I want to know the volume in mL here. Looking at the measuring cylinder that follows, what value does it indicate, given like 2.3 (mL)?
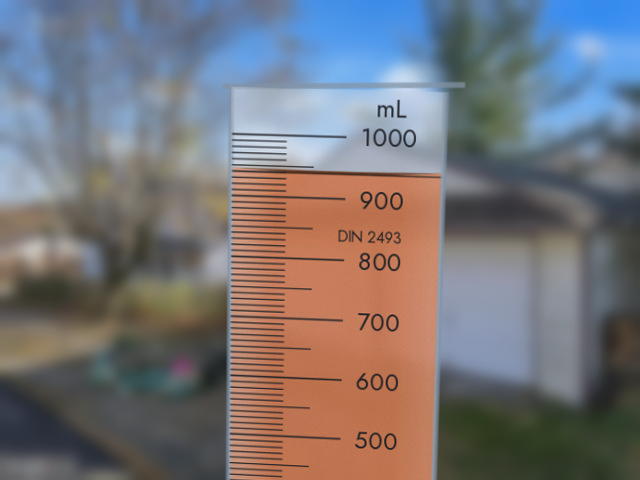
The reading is 940 (mL)
